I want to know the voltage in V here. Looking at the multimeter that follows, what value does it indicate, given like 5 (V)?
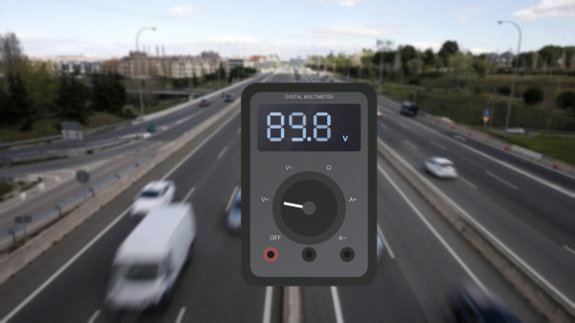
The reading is 89.8 (V)
